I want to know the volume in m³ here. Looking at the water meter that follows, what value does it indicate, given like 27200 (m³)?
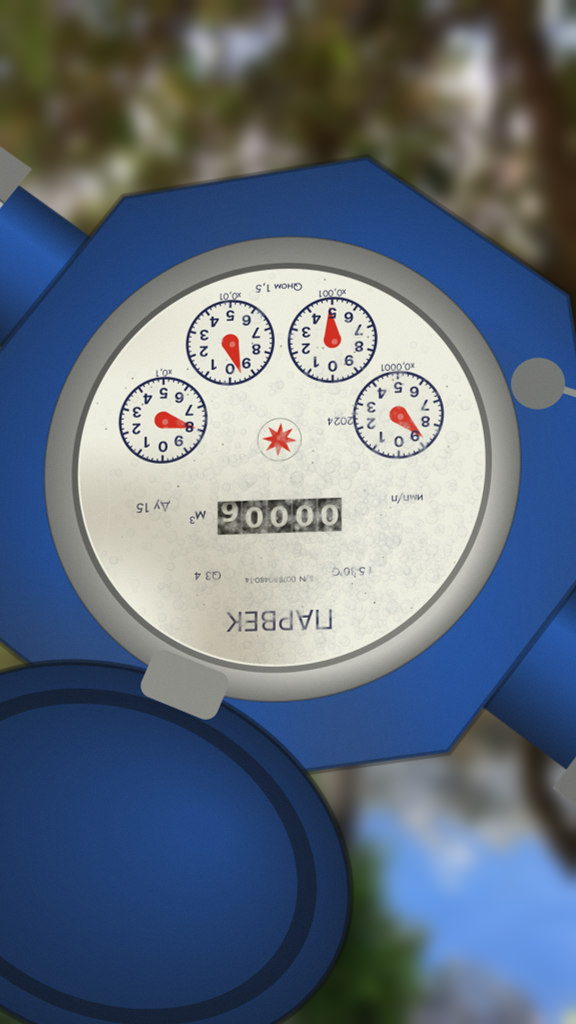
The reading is 5.7948 (m³)
